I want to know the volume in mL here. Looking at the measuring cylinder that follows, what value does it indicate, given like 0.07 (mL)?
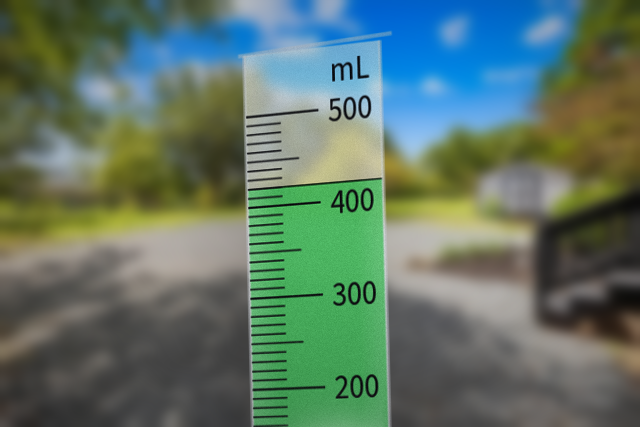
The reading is 420 (mL)
